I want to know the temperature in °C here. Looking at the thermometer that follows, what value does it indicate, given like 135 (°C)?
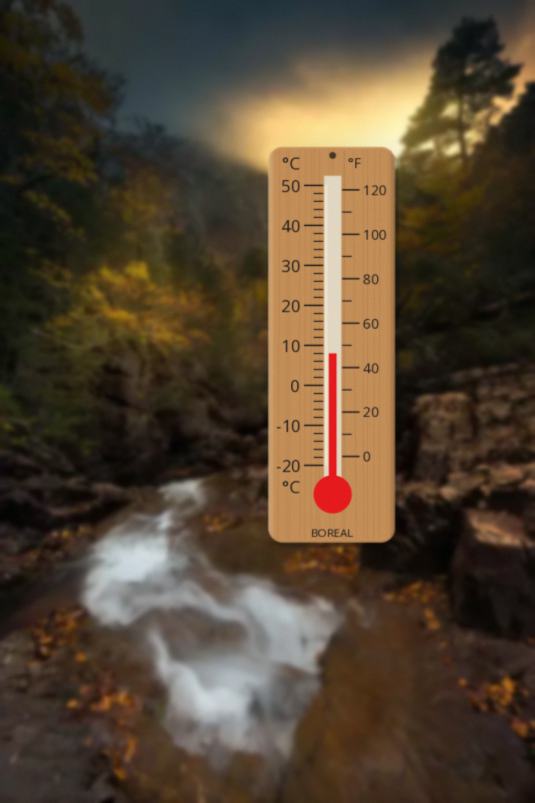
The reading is 8 (°C)
